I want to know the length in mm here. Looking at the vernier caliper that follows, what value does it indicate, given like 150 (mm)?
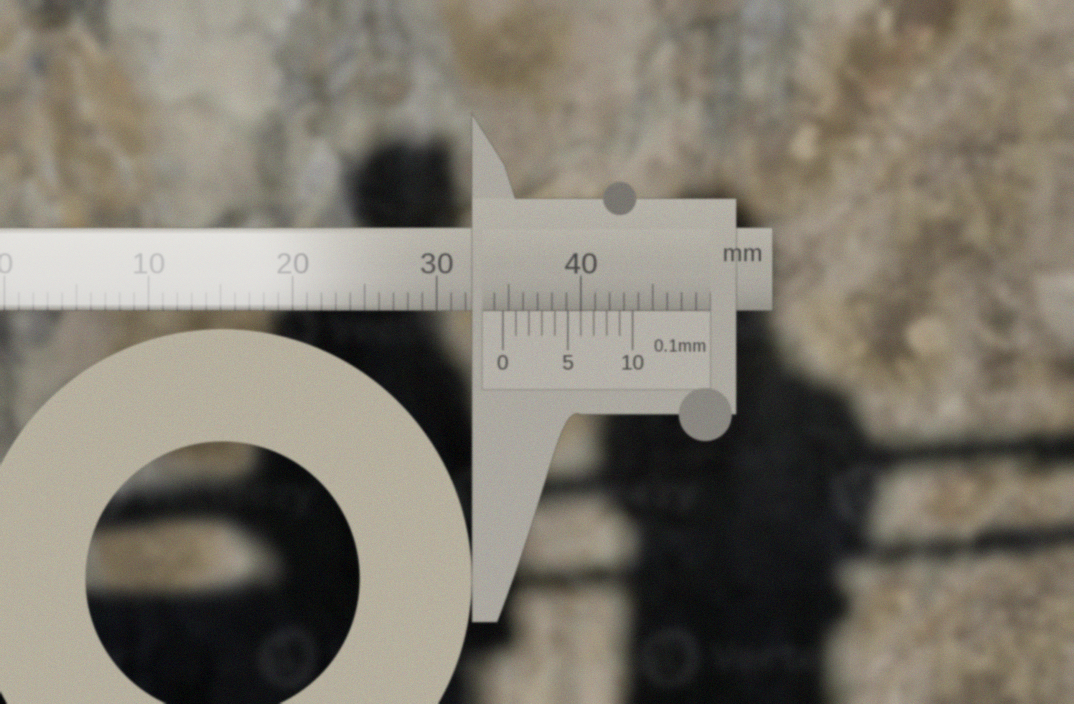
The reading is 34.6 (mm)
